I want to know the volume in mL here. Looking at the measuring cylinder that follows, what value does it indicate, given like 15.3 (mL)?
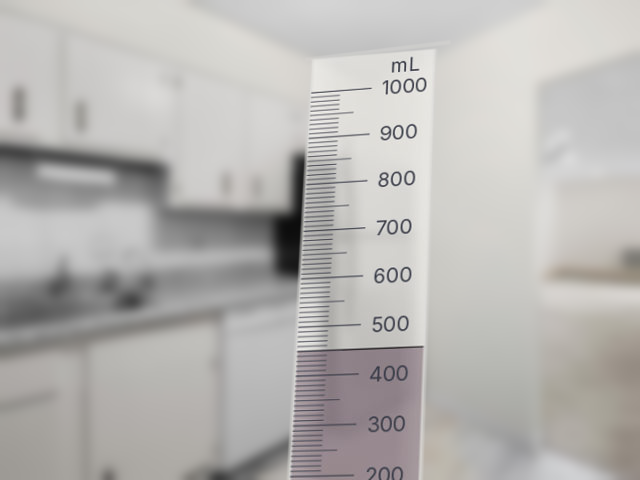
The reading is 450 (mL)
